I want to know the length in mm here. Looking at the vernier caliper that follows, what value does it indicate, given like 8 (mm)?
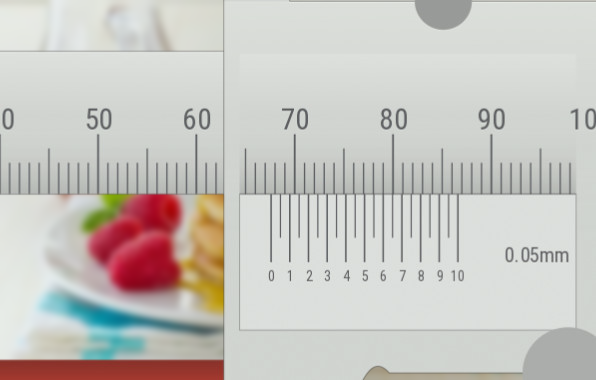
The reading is 67.6 (mm)
